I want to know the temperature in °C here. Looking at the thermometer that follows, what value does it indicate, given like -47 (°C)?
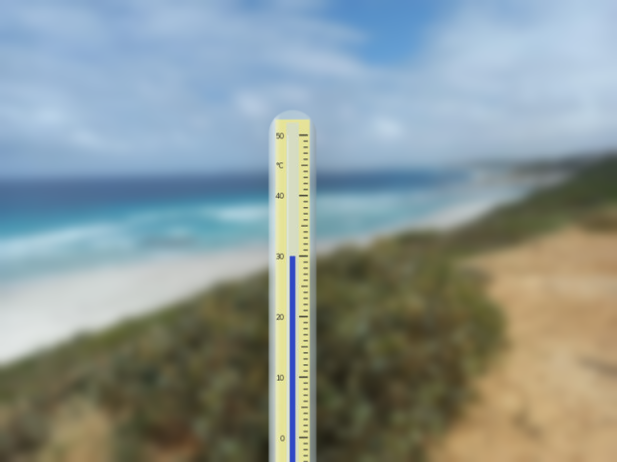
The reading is 30 (°C)
